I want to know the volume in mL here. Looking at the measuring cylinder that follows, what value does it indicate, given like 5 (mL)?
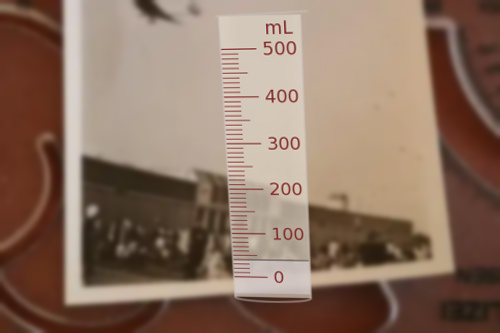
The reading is 40 (mL)
